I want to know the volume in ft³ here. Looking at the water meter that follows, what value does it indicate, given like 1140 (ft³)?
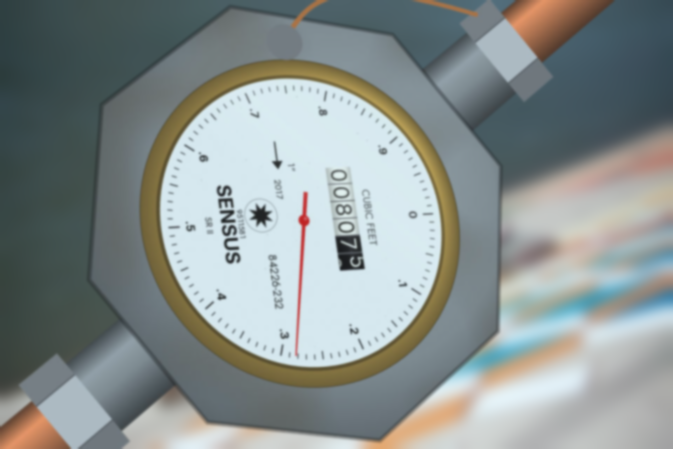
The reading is 8075.28 (ft³)
